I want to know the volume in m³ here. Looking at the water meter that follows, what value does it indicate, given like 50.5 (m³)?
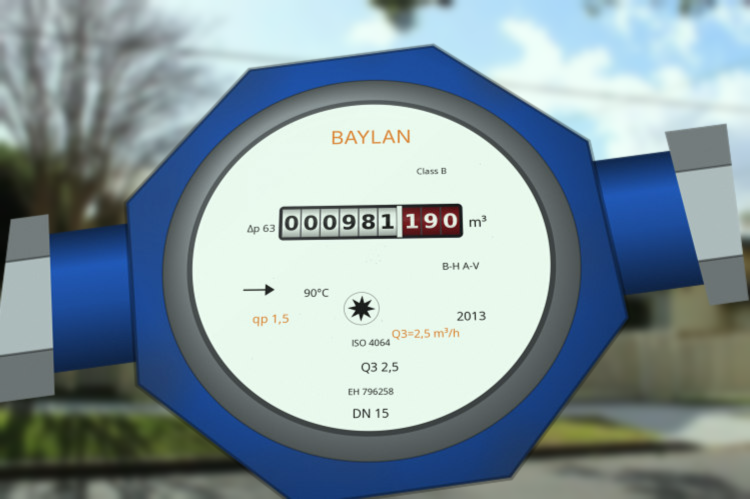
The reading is 981.190 (m³)
